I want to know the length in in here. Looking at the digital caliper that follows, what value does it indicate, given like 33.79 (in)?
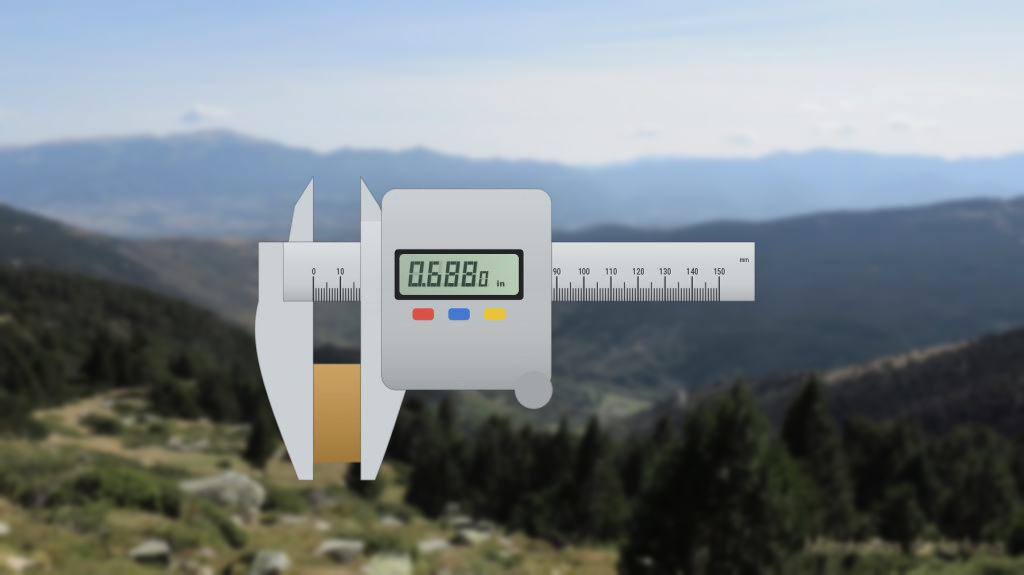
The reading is 0.6880 (in)
